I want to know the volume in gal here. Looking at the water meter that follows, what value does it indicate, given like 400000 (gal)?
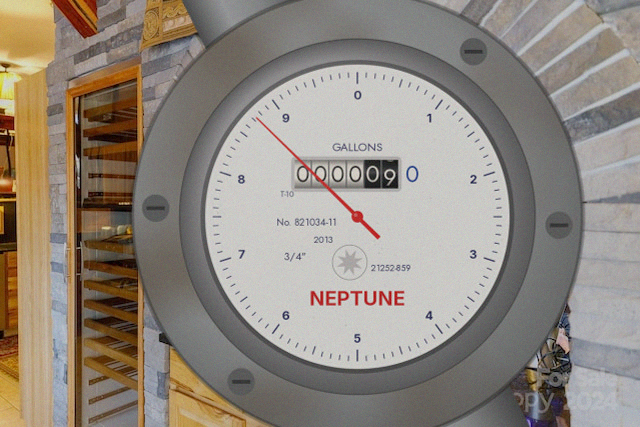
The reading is 88.7 (gal)
